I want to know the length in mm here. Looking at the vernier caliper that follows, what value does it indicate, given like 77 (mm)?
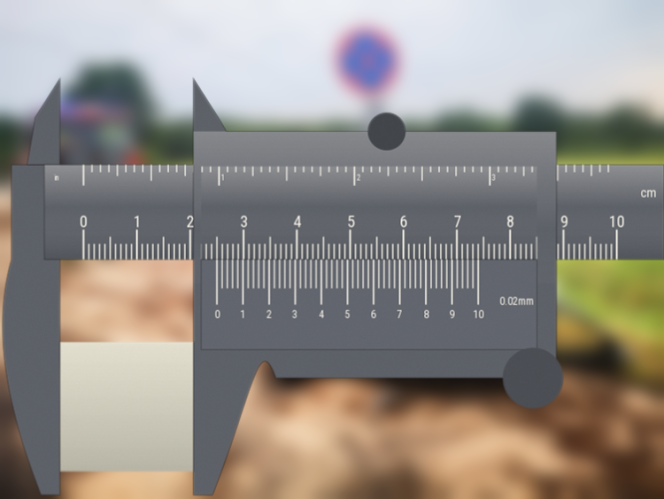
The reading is 25.0 (mm)
